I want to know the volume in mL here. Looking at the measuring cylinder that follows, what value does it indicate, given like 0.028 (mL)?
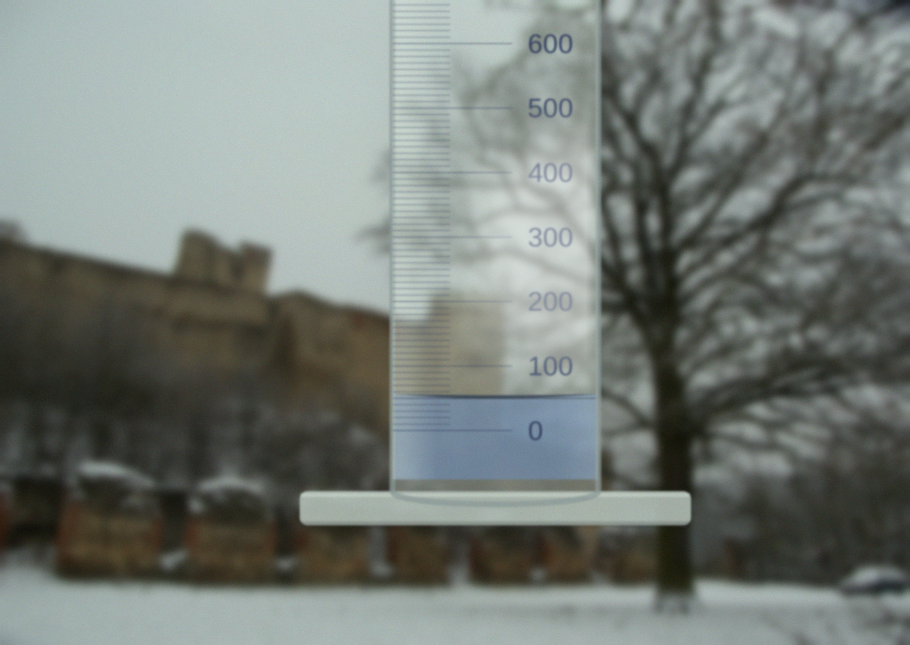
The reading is 50 (mL)
